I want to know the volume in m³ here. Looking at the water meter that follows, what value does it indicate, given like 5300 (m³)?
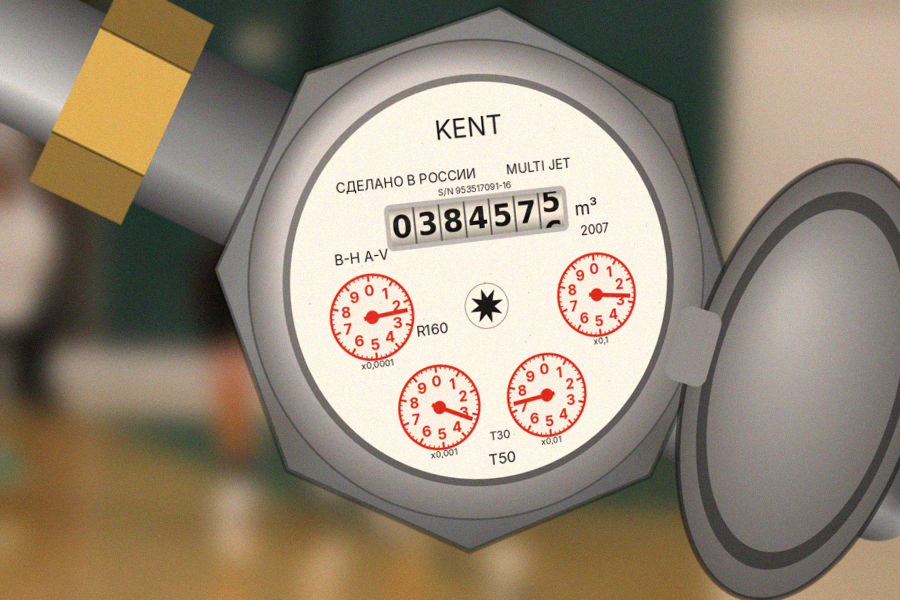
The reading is 384575.2732 (m³)
